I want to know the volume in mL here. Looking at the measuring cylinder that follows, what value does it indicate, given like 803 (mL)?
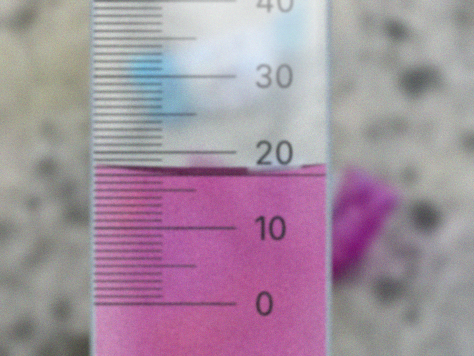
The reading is 17 (mL)
